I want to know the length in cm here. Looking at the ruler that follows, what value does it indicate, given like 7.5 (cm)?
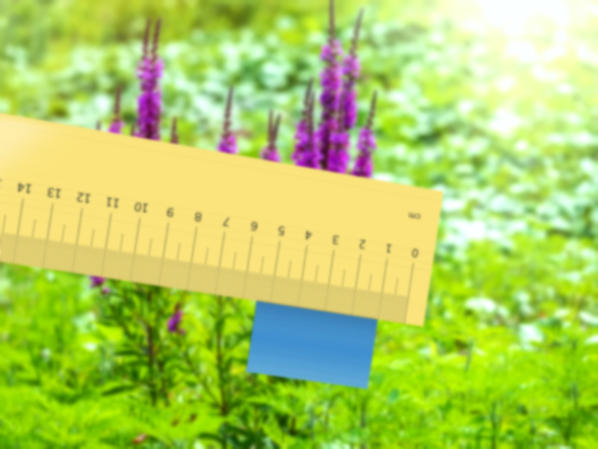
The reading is 4.5 (cm)
